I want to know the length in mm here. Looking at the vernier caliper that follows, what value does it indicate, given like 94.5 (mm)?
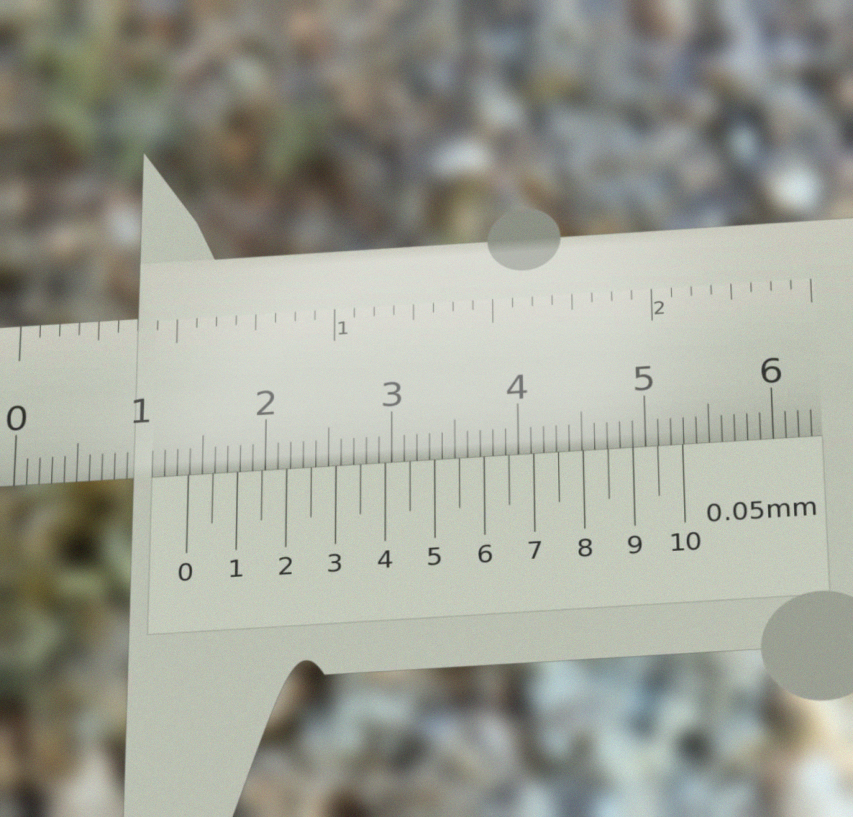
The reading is 13.9 (mm)
